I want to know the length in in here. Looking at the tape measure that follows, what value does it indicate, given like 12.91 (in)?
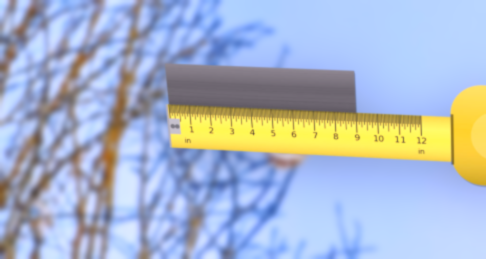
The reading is 9 (in)
